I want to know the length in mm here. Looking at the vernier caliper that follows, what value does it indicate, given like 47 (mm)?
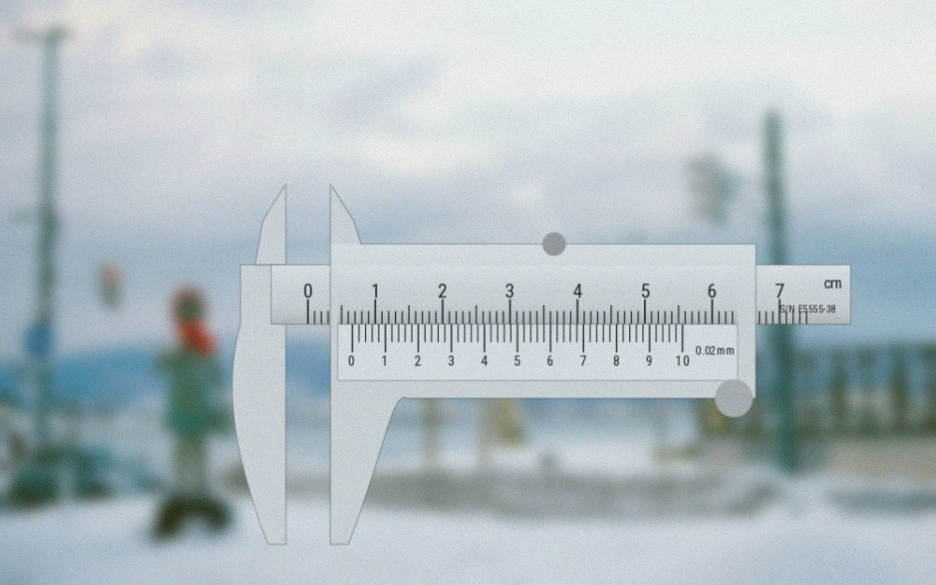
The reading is 6.6 (mm)
